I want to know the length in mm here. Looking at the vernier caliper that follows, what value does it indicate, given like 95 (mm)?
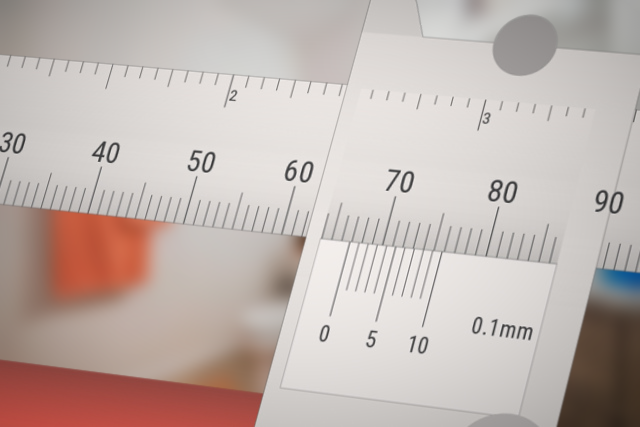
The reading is 66.8 (mm)
